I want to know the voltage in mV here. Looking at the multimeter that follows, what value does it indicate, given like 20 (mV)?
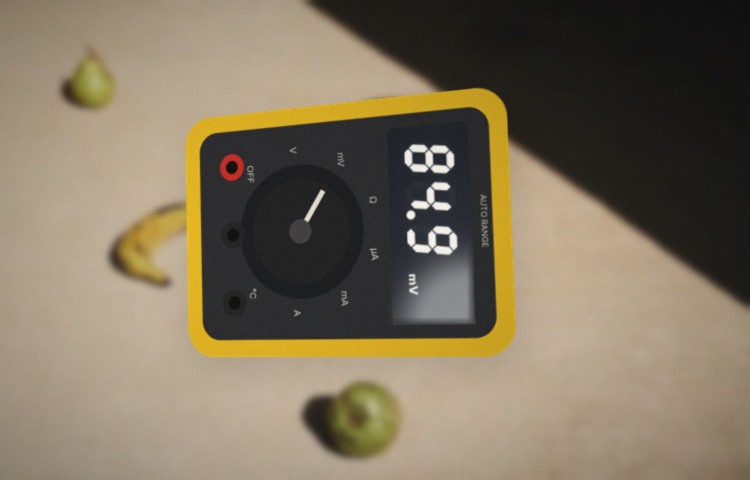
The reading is 84.9 (mV)
